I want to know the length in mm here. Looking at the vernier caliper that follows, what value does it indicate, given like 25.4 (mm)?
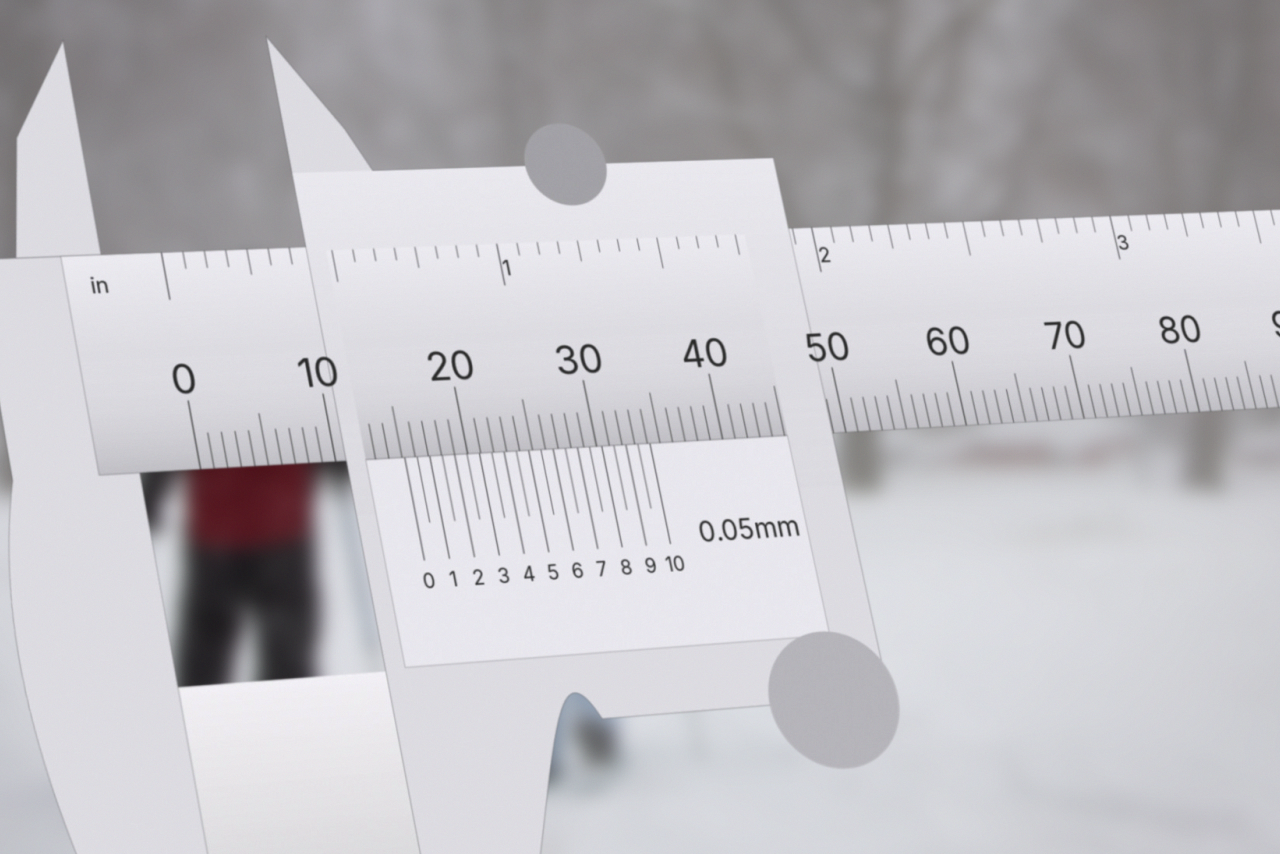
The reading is 15.2 (mm)
